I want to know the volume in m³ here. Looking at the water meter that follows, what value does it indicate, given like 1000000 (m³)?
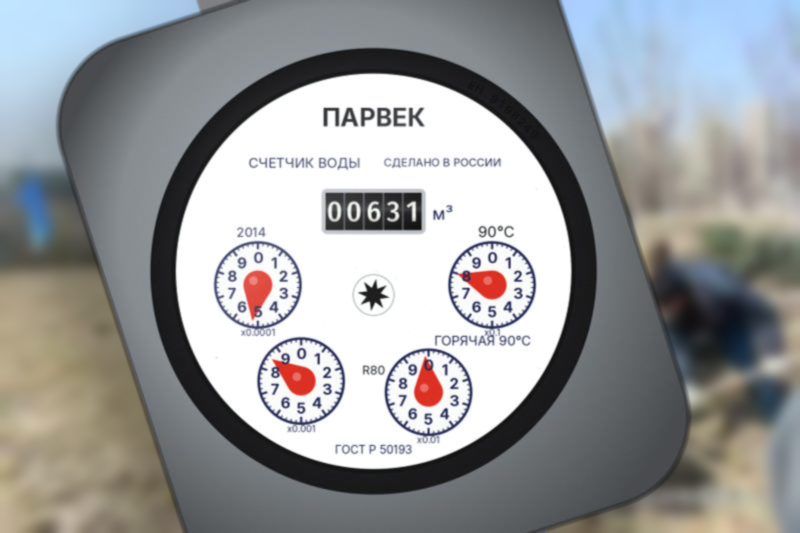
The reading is 631.7985 (m³)
